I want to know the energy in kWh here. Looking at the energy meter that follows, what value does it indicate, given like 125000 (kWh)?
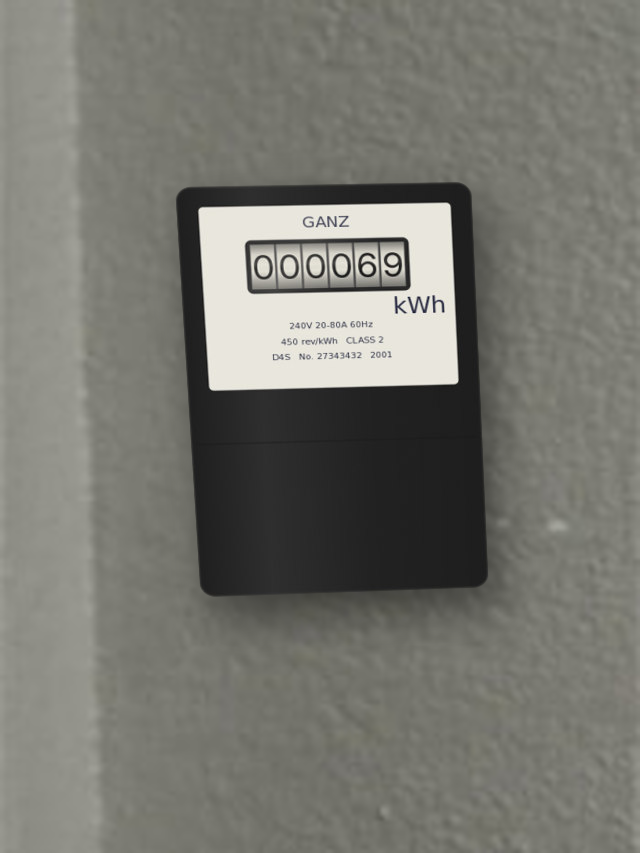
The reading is 69 (kWh)
